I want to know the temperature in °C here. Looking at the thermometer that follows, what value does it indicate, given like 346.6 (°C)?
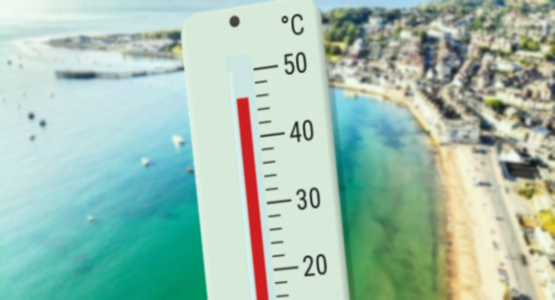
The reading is 46 (°C)
